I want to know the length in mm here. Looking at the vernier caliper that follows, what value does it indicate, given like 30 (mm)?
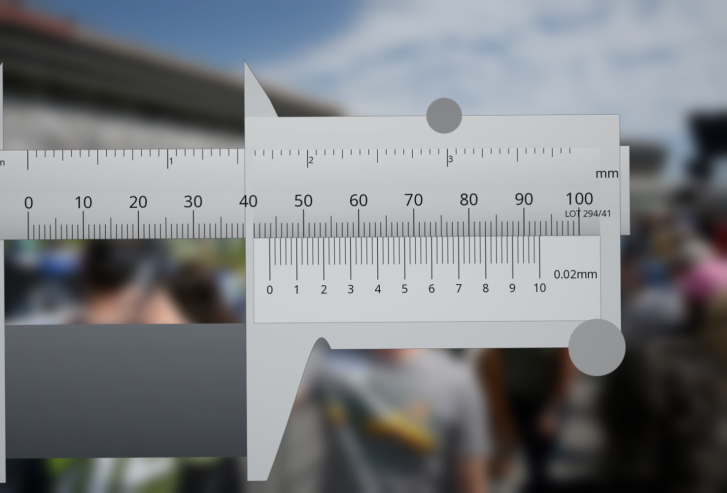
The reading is 43.8 (mm)
